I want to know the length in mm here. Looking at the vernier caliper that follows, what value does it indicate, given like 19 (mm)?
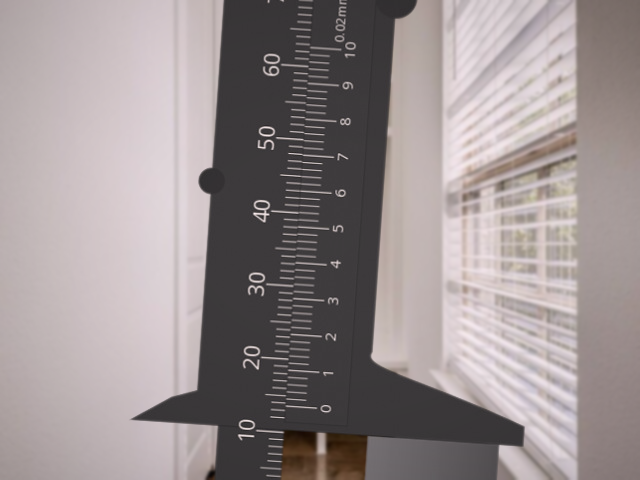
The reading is 13.6 (mm)
